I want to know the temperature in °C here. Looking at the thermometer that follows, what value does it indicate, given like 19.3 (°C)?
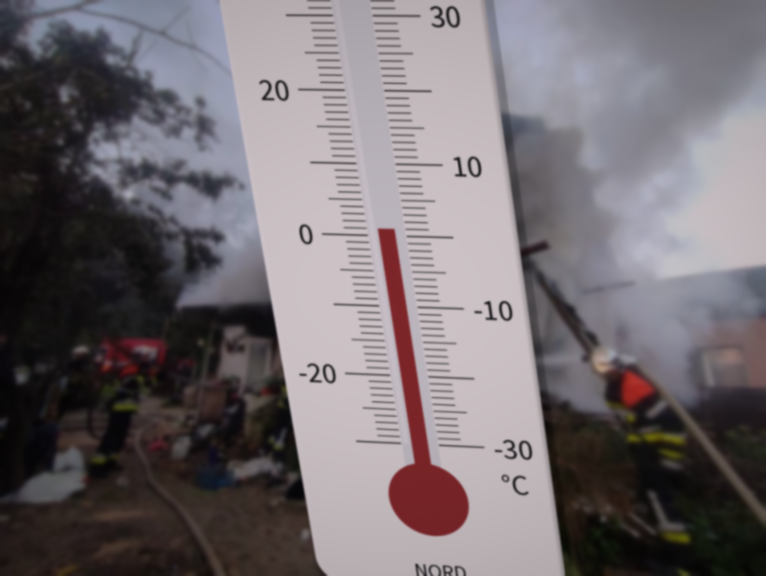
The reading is 1 (°C)
